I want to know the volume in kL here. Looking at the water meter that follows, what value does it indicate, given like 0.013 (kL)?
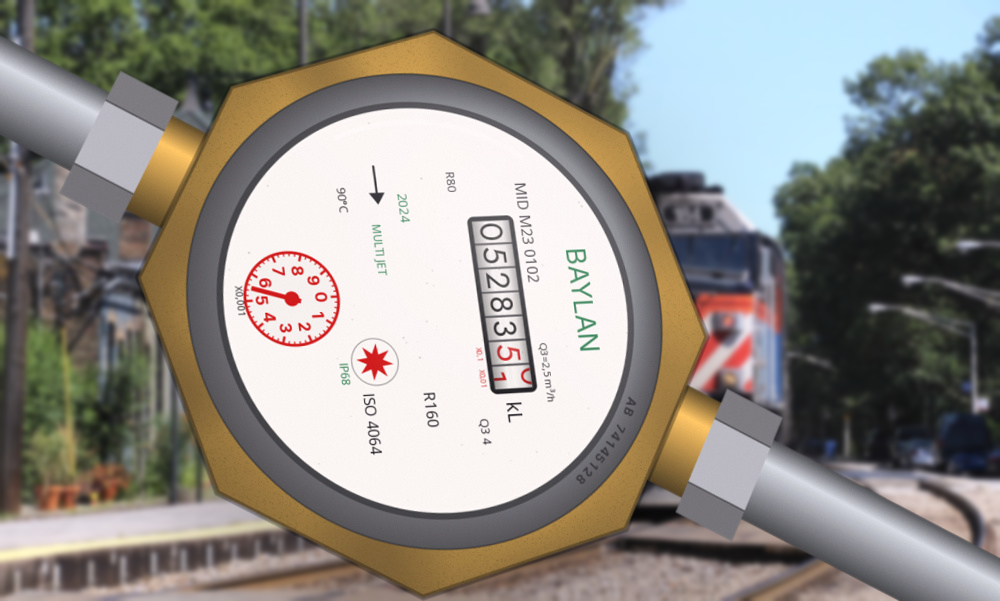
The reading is 5283.505 (kL)
